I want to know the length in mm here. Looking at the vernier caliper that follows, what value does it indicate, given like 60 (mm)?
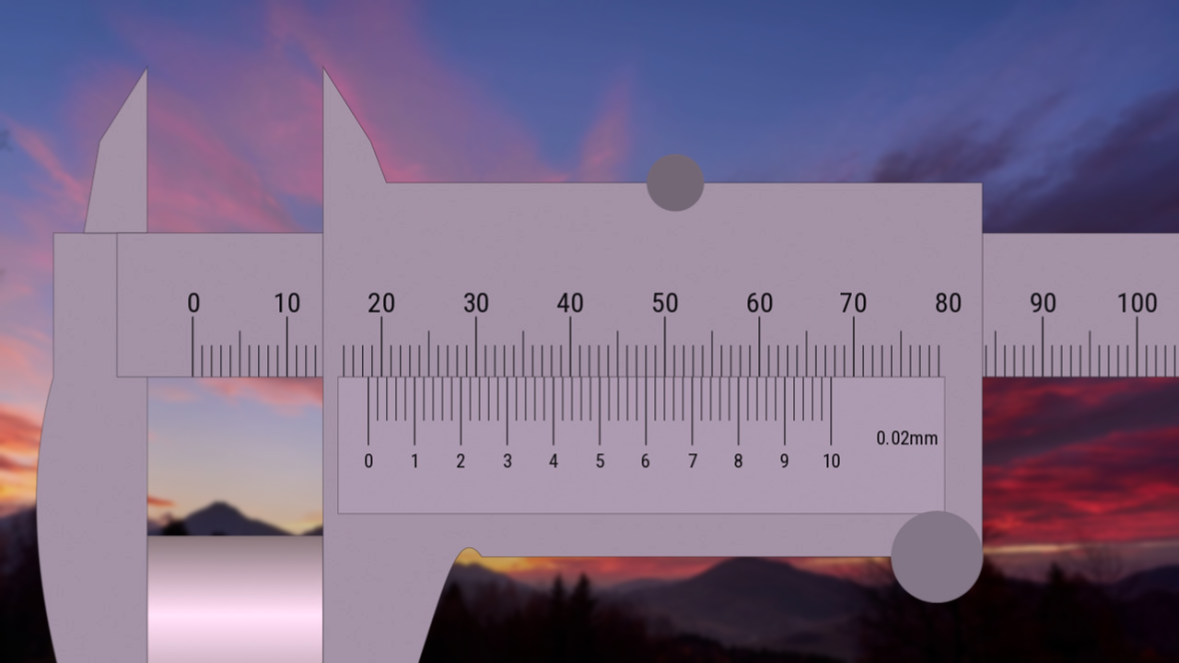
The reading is 18.6 (mm)
